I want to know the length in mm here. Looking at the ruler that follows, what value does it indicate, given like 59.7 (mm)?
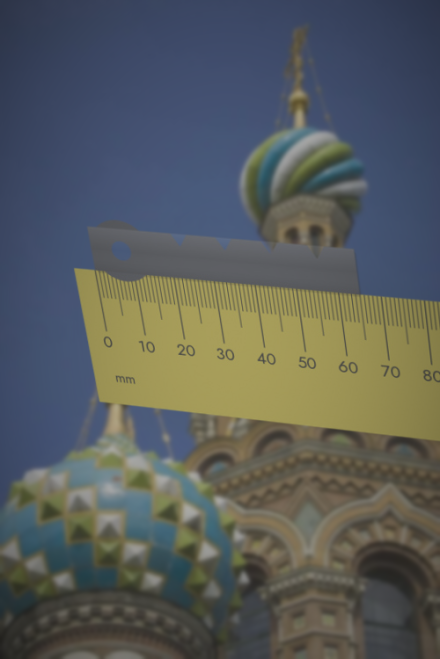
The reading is 65 (mm)
